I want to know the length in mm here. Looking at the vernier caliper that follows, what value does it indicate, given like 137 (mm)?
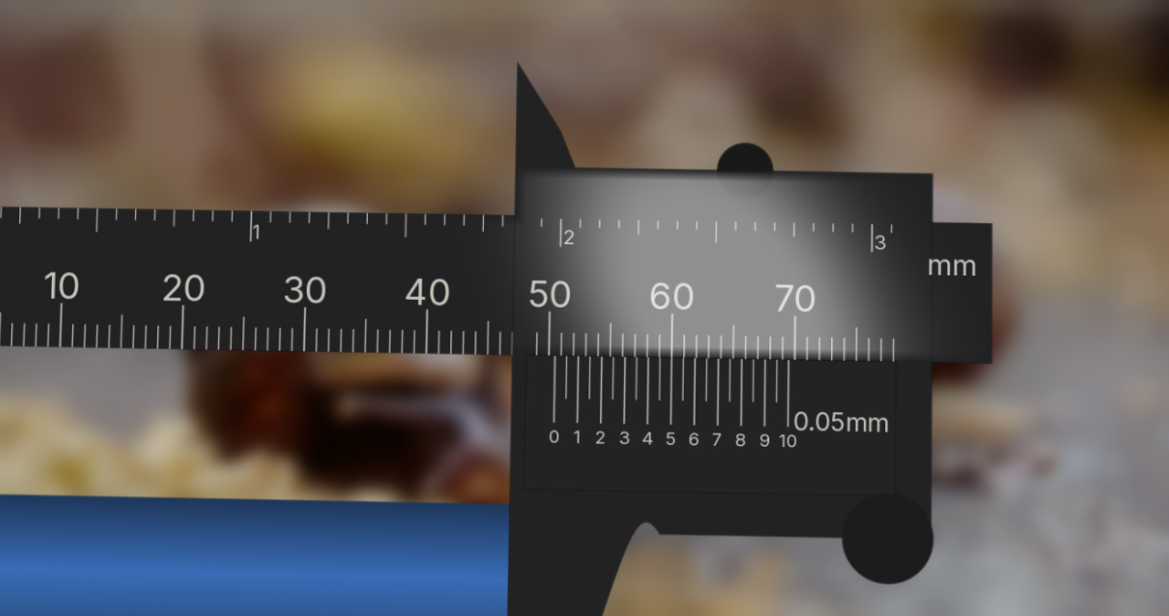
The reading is 50.5 (mm)
